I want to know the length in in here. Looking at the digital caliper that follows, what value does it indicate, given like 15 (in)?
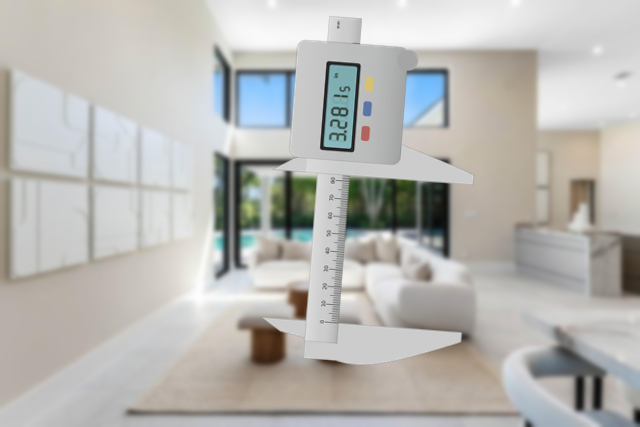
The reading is 3.2815 (in)
